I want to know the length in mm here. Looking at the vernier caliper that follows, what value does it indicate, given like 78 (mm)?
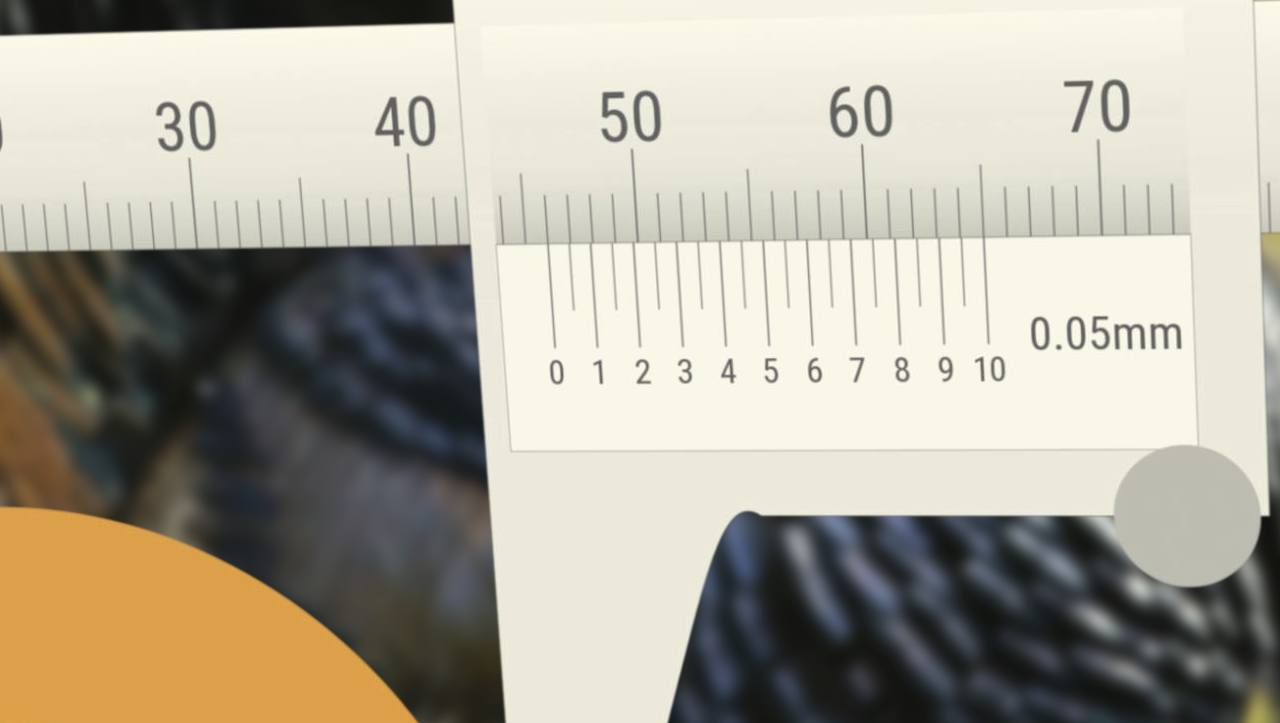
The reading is 46.0 (mm)
